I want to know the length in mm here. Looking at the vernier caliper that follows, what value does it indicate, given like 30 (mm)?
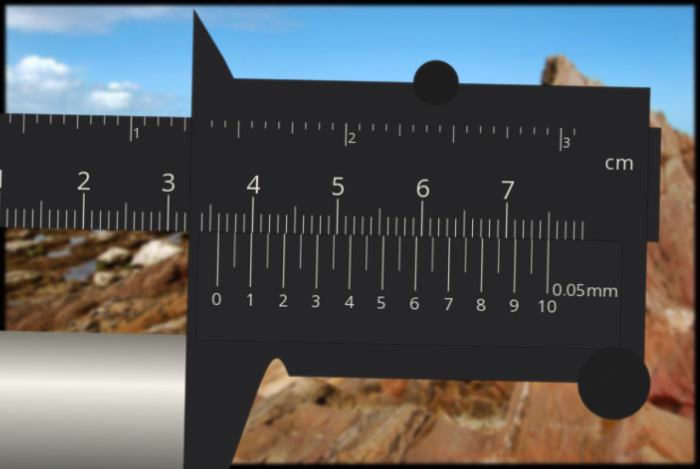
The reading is 36.0 (mm)
